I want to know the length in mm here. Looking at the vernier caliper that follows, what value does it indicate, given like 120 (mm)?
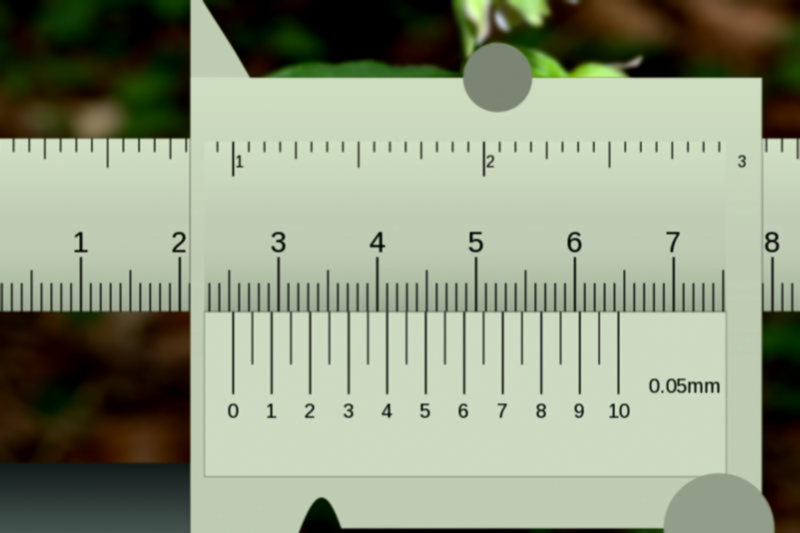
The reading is 25.4 (mm)
